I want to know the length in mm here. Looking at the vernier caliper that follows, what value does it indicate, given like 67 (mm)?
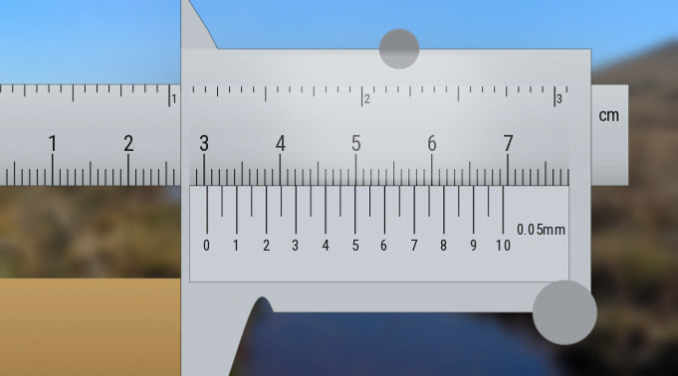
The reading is 30.4 (mm)
